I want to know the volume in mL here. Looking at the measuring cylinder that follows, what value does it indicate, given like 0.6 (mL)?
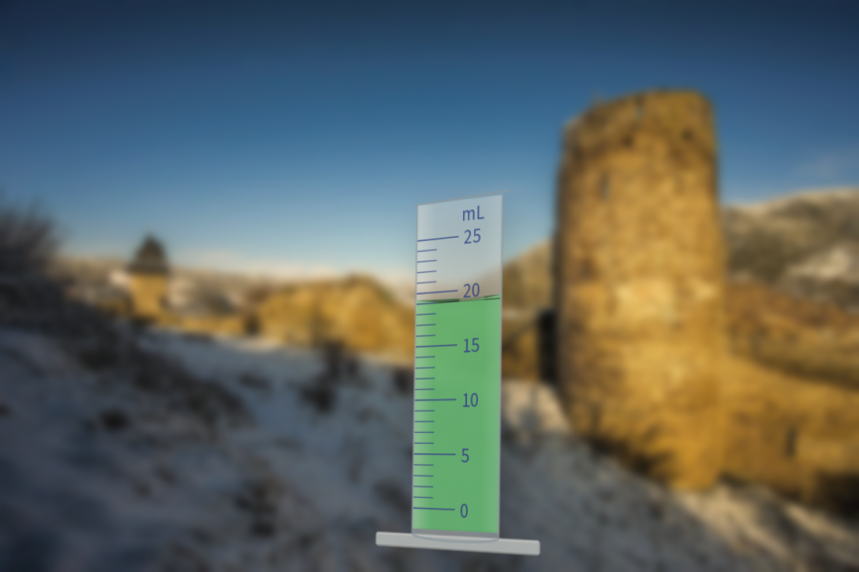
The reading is 19 (mL)
